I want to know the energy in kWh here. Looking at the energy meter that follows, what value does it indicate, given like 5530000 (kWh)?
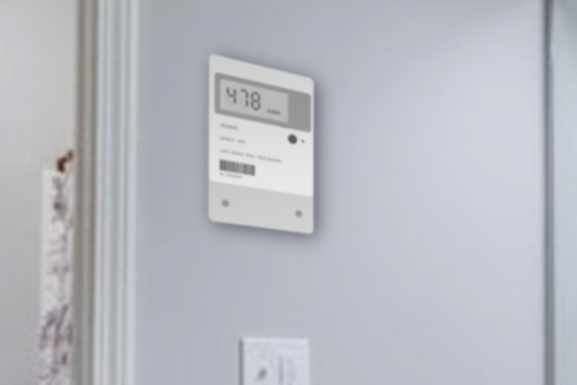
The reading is 478 (kWh)
